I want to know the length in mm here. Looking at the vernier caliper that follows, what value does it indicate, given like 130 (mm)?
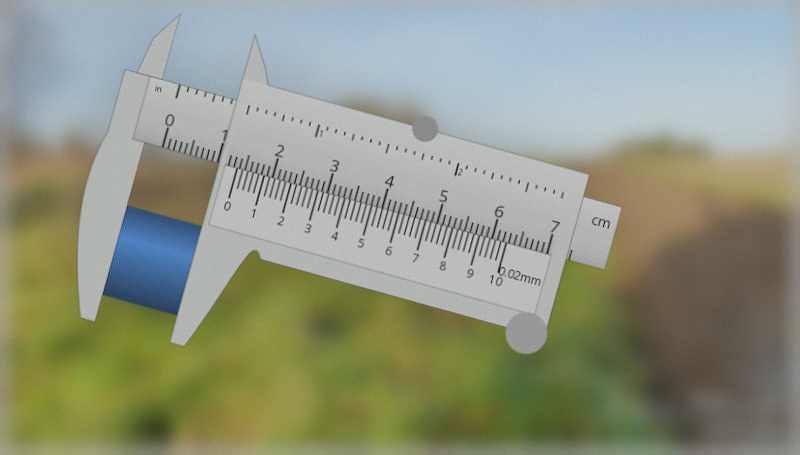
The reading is 13.6 (mm)
